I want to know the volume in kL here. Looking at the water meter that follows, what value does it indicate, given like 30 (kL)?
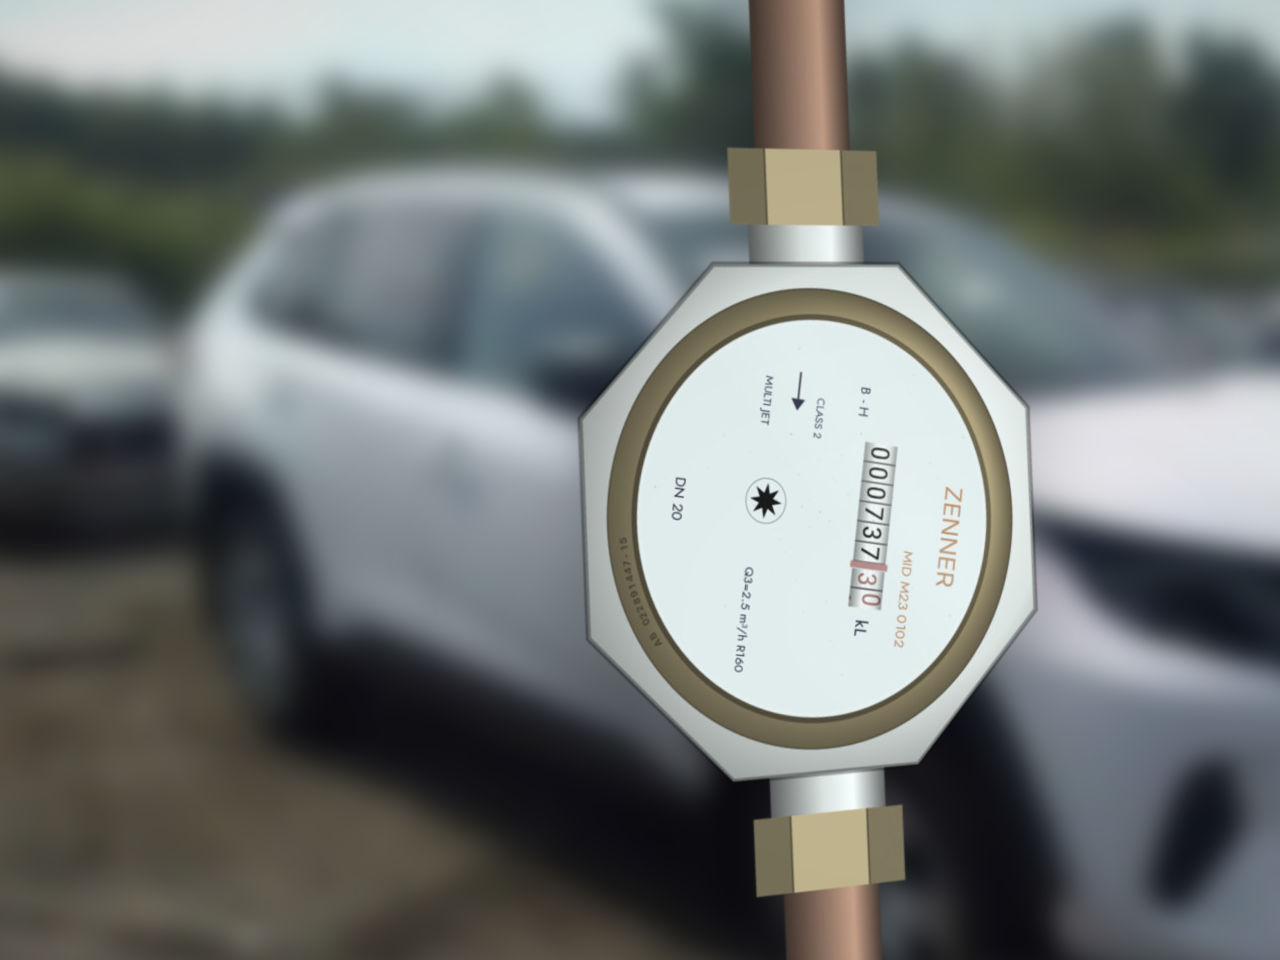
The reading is 737.30 (kL)
